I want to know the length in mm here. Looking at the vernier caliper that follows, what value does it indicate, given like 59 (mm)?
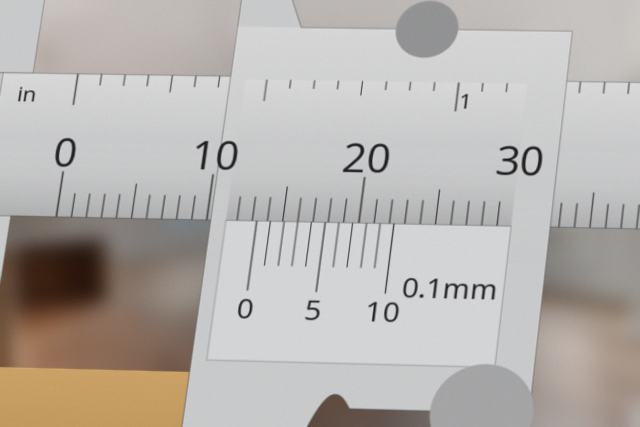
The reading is 13.3 (mm)
